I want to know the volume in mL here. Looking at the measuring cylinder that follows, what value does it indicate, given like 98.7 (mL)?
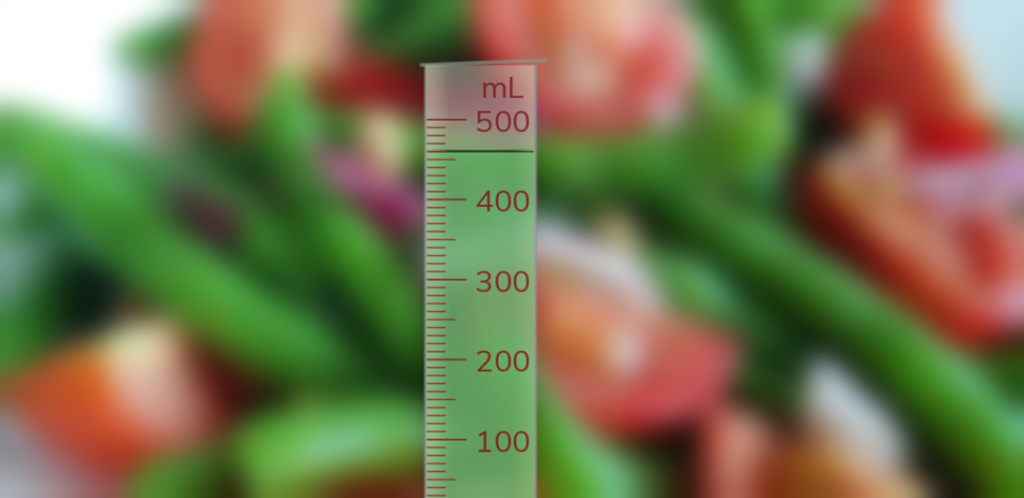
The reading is 460 (mL)
